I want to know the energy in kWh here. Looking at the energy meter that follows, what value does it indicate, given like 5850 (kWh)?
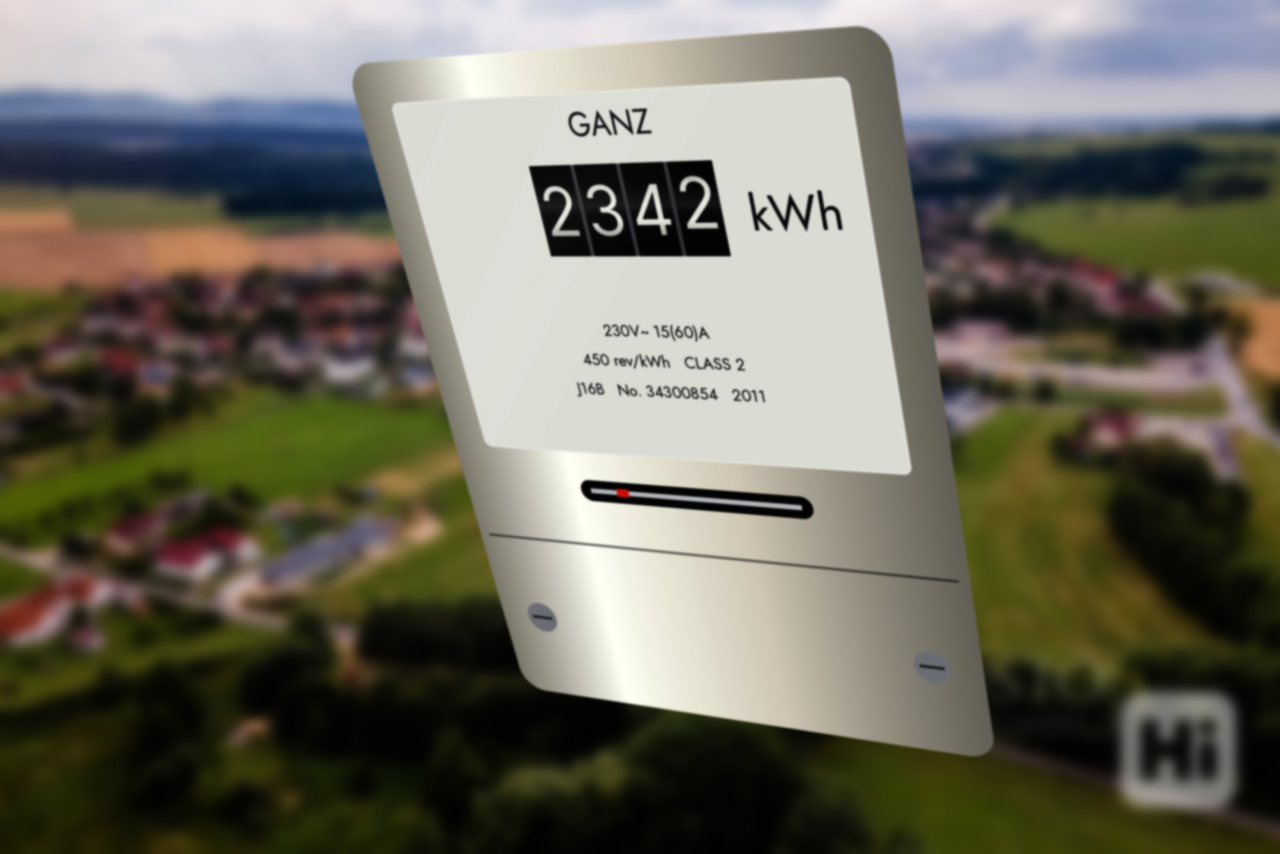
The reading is 2342 (kWh)
